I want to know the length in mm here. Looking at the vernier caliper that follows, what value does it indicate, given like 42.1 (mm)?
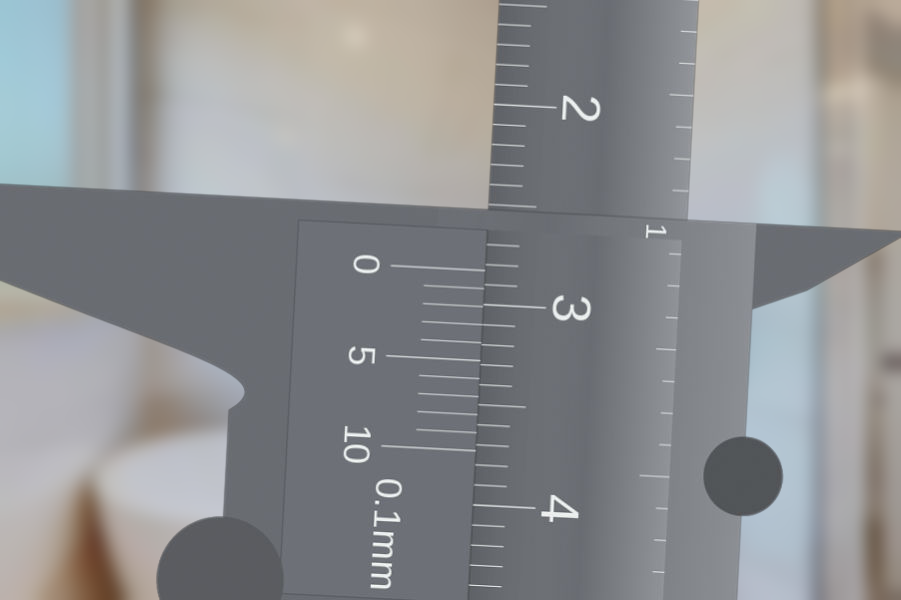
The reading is 28.3 (mm)
